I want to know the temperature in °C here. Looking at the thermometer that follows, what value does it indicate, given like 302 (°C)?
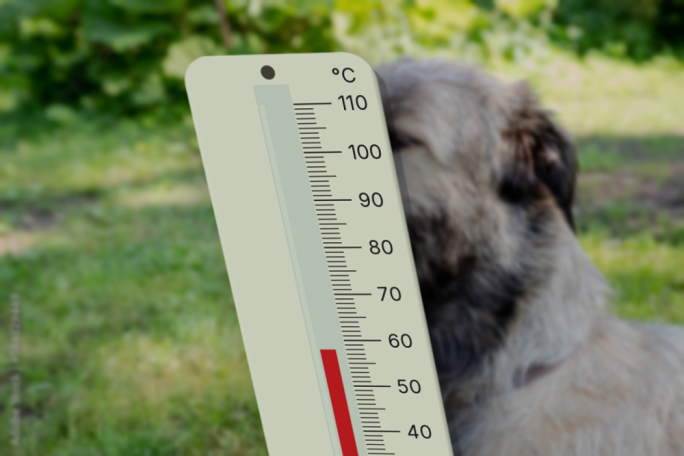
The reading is 58 (°C)
